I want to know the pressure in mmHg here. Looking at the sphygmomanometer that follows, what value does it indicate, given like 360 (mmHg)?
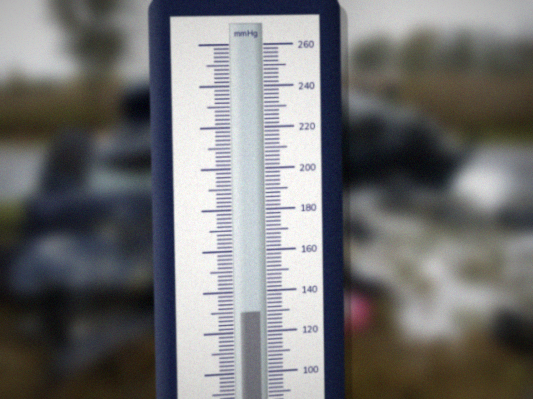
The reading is 130 (mmHg)
